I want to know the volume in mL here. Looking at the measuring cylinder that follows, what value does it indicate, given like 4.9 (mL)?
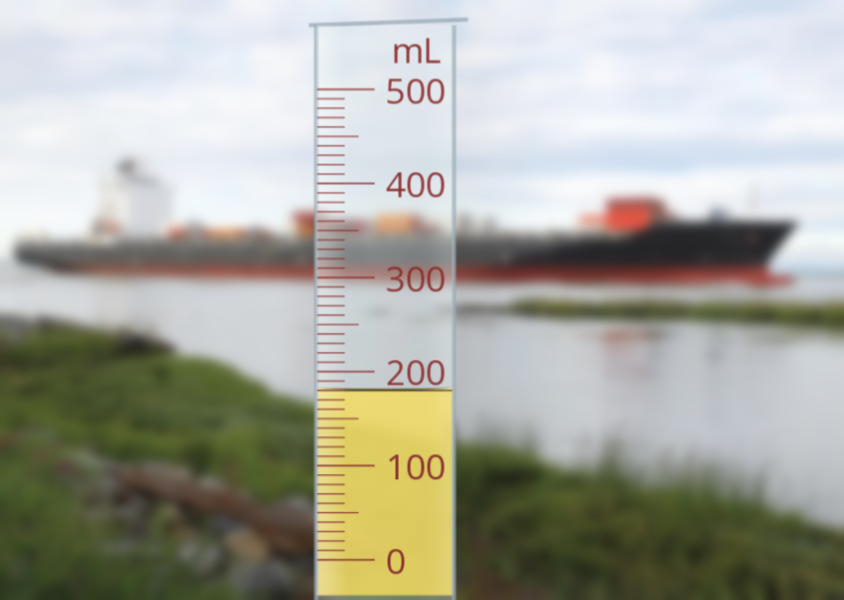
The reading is 180 (mL)
